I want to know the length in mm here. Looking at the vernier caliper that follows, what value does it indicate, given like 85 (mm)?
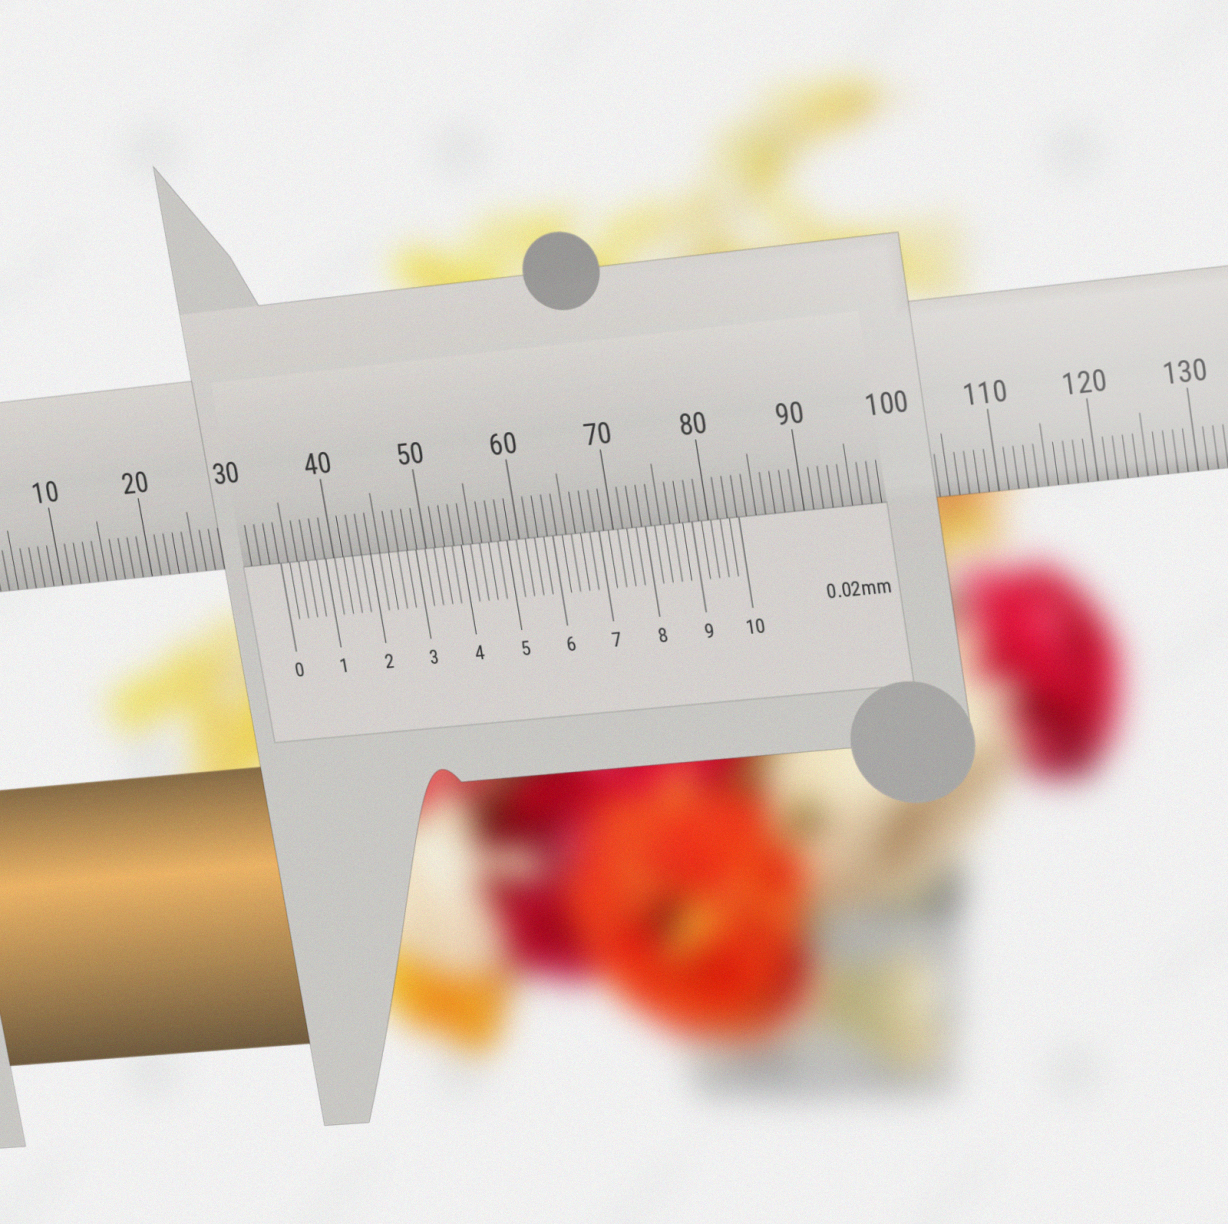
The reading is 34.2 (mm)
